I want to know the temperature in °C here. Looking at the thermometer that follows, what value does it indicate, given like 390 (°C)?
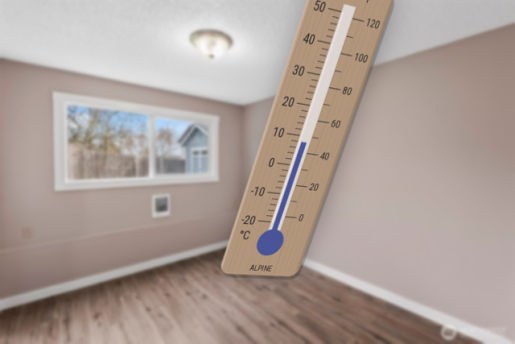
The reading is 8 (°C)
